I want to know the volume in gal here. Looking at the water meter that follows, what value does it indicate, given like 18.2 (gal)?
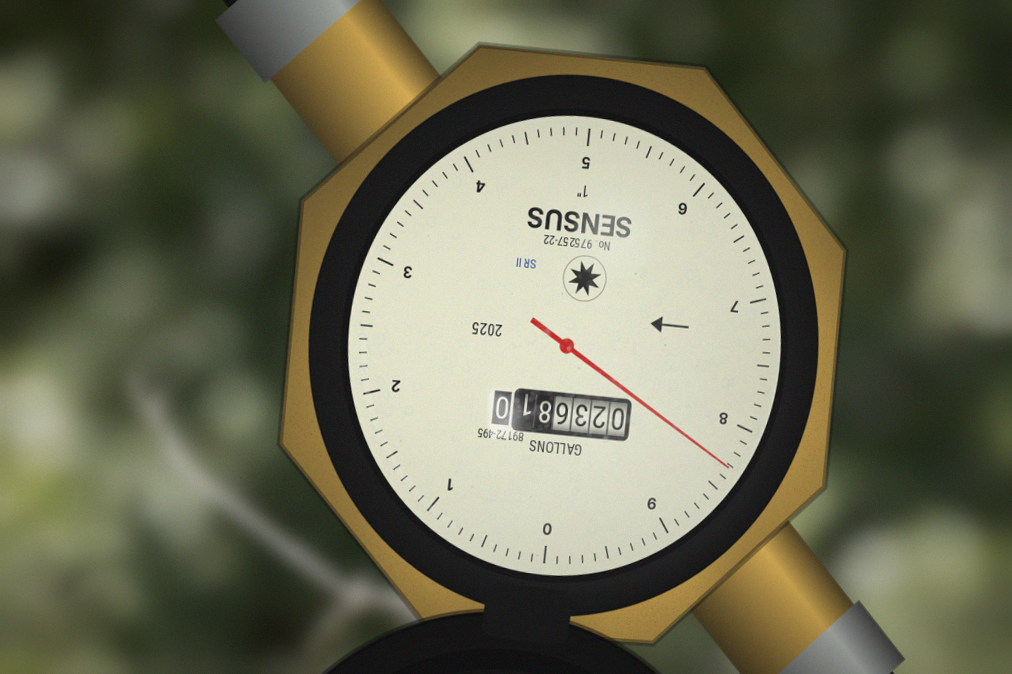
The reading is 236808.3 (gal)
